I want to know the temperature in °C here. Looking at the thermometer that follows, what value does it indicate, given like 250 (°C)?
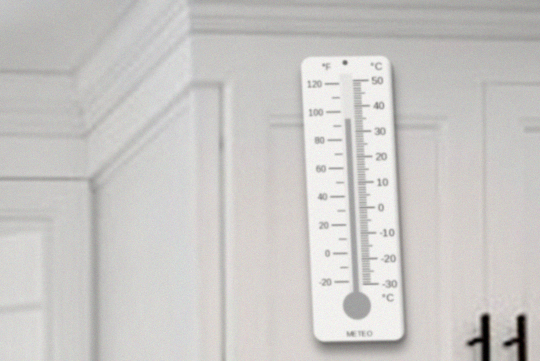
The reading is 35 (°C)
